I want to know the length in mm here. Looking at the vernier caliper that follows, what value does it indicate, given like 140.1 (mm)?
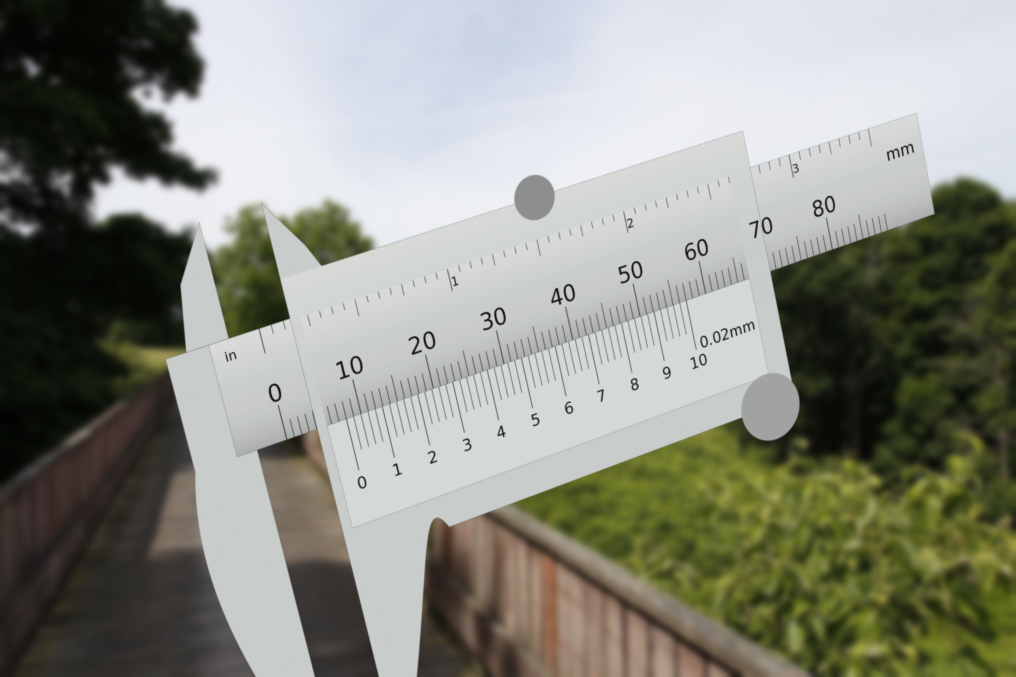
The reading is 8.0 (mm)
